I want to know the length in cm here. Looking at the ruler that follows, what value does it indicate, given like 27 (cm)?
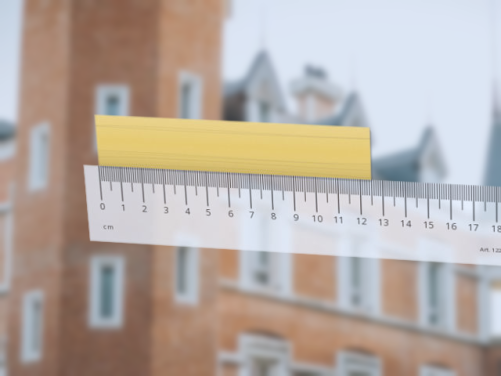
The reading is 12.5 (cm)
